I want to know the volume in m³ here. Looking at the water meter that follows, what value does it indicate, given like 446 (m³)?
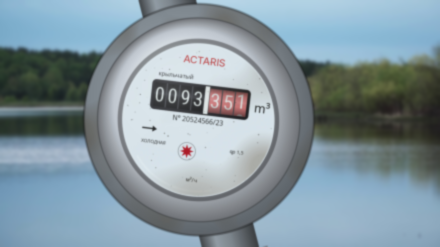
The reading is 93.351 (m³)
